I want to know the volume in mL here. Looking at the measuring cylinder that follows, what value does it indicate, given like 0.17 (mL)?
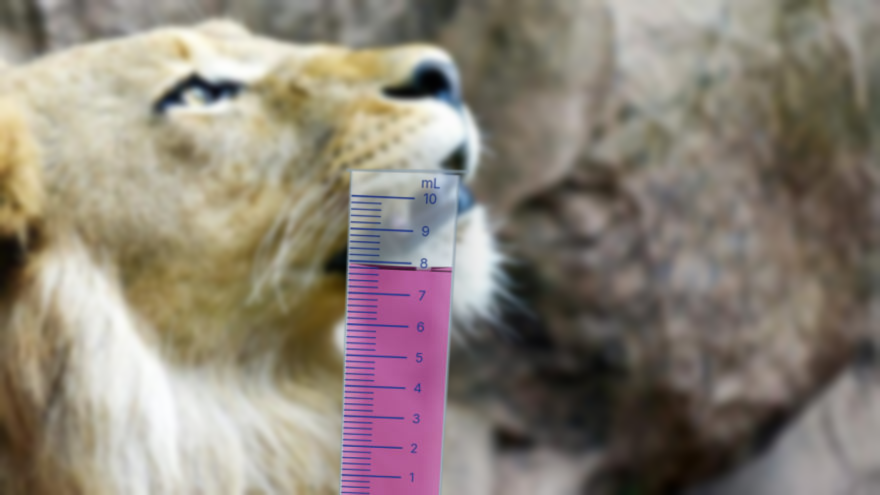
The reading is 7.8 (mL)
